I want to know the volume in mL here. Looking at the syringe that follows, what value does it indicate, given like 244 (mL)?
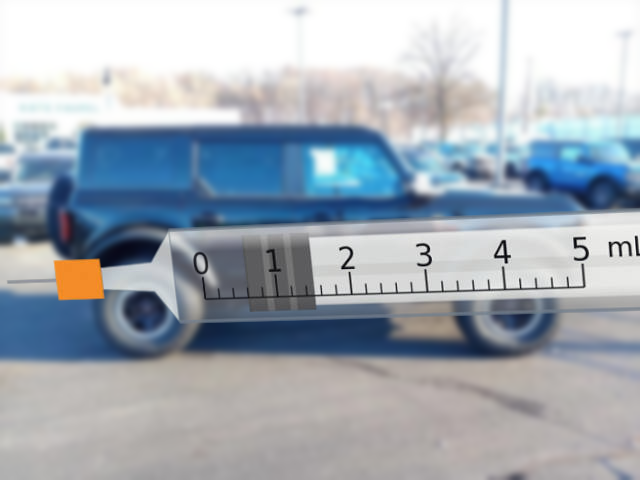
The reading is 0.6 (mL)
